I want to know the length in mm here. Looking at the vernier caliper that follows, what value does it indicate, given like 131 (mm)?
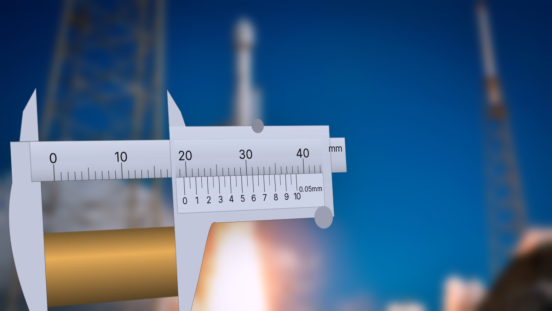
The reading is 19.6 (mm)
